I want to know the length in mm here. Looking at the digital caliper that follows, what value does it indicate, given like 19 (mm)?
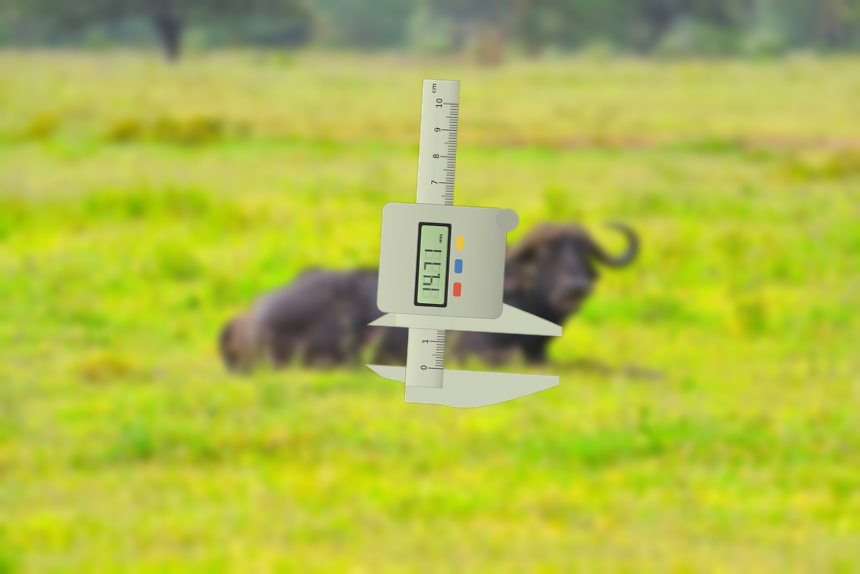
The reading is 14.71 (mm)
